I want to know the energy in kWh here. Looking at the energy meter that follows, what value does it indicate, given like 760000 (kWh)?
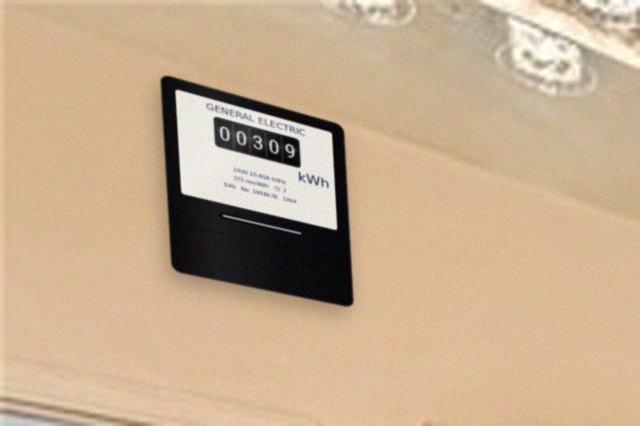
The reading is 309 (kWh)
